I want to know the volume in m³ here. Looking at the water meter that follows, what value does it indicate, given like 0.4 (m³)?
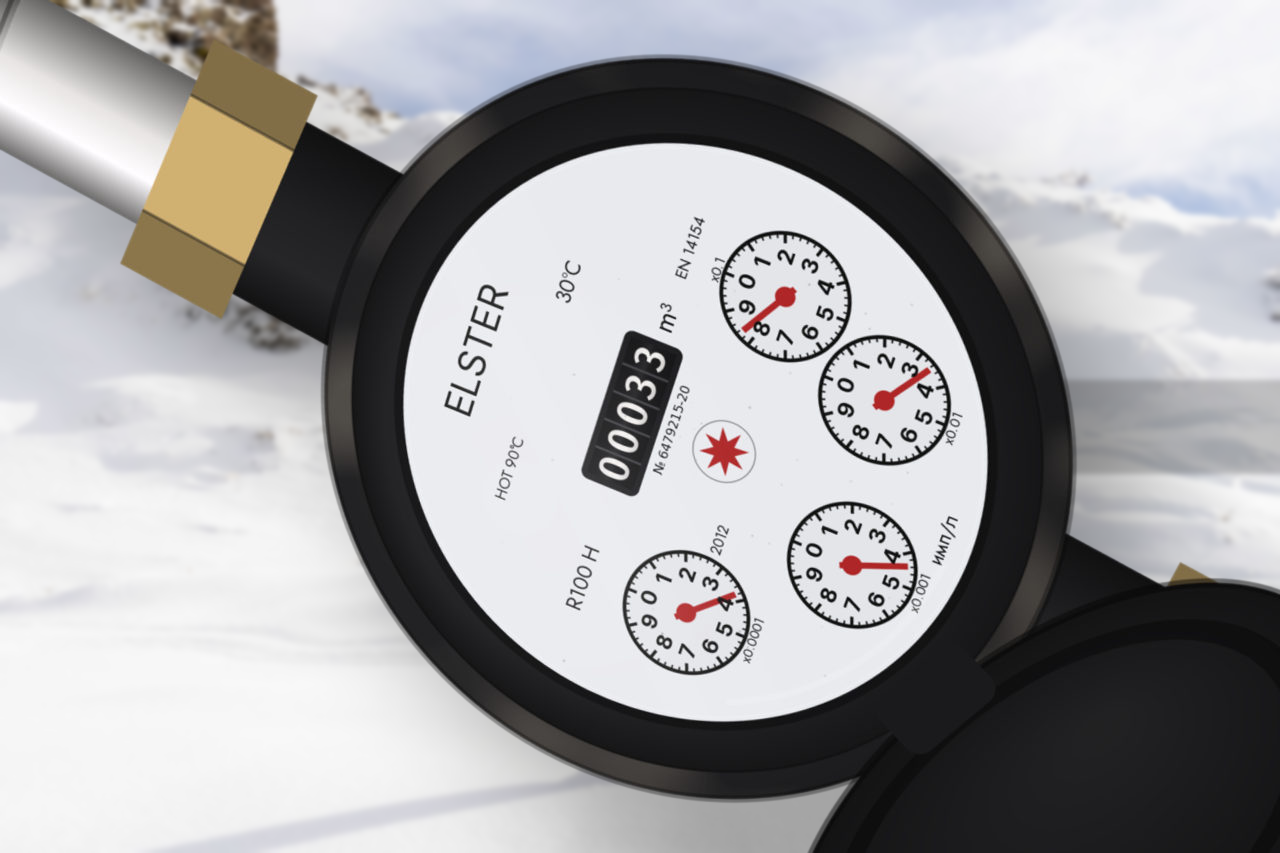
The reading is 33.8343 (m³)
